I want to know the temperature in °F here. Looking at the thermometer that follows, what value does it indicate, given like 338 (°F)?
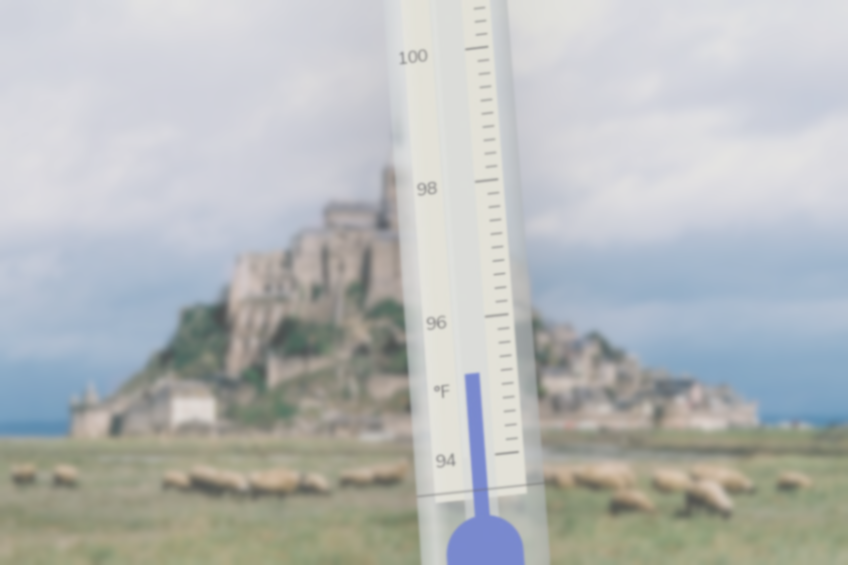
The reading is 95.2 (°F)
